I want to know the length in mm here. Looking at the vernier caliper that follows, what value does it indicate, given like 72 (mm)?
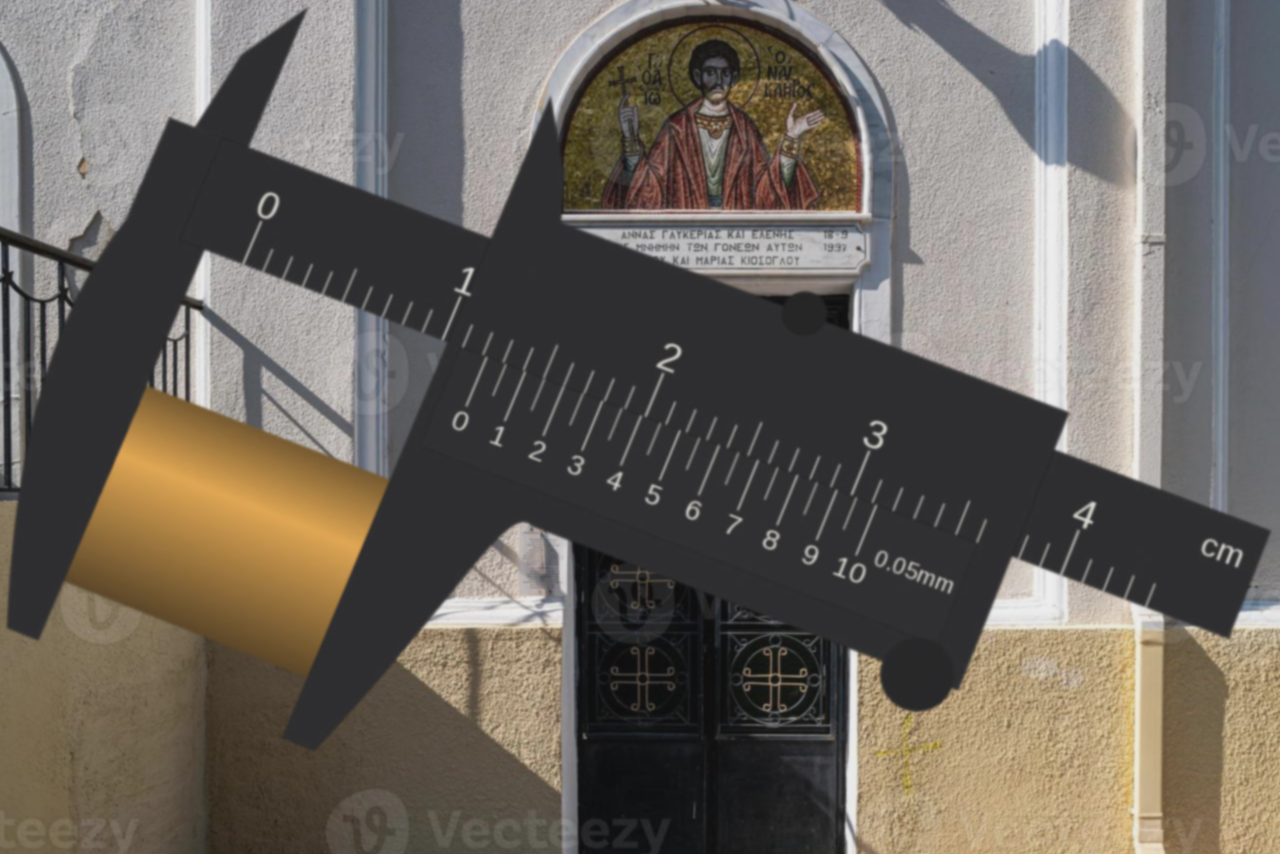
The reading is 12.2 (mm)
